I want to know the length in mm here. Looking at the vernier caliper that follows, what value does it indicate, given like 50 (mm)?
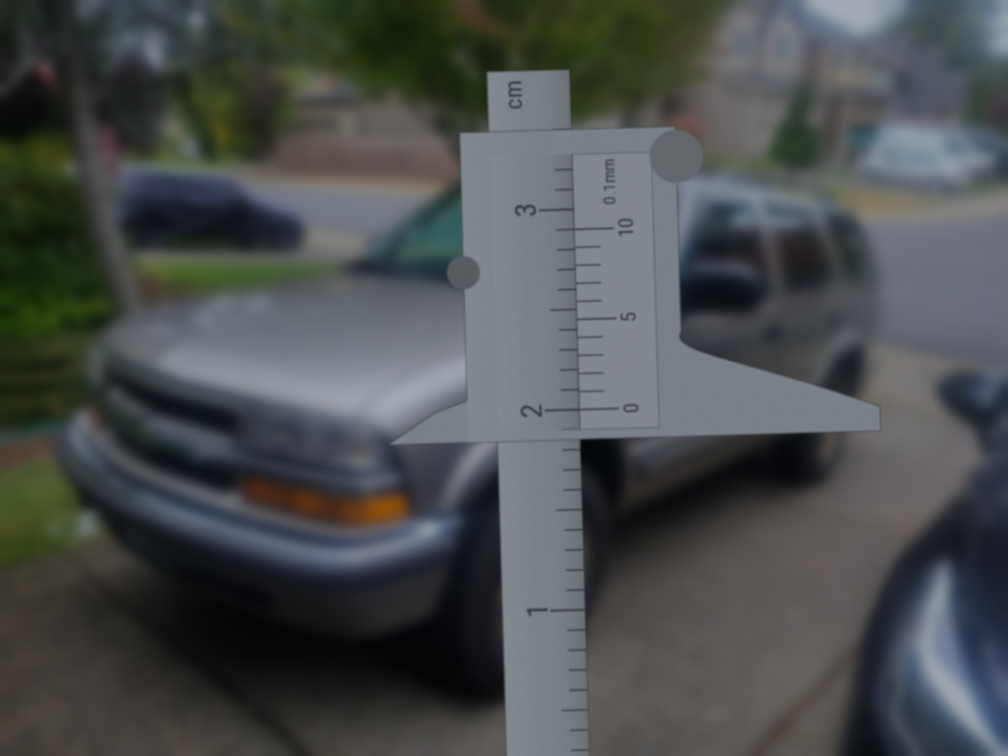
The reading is 20.0 (mm)
